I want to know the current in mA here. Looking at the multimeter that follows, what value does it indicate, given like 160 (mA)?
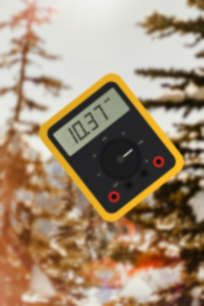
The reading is 10.37 (mA)
